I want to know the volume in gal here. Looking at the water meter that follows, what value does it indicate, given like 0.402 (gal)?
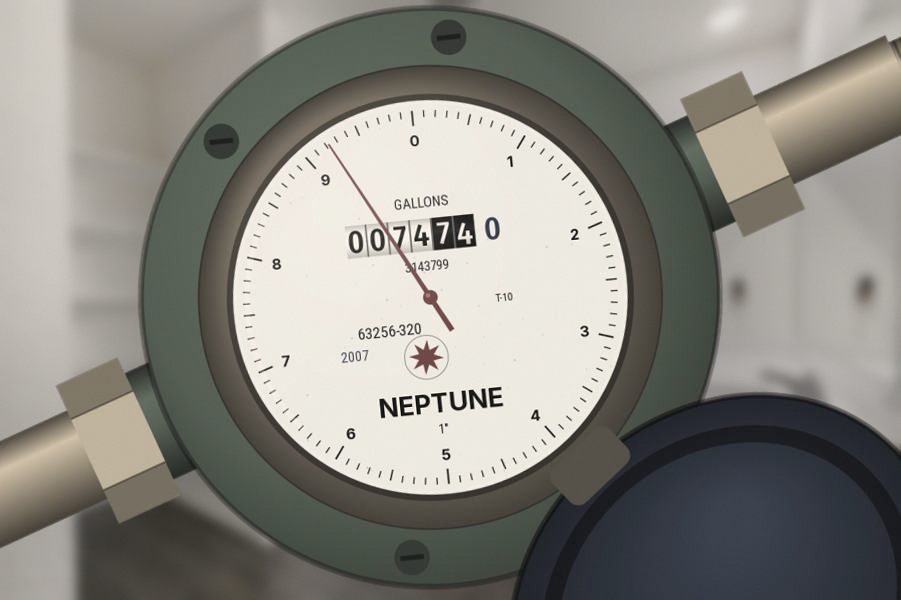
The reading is 74739.2 (gal)
